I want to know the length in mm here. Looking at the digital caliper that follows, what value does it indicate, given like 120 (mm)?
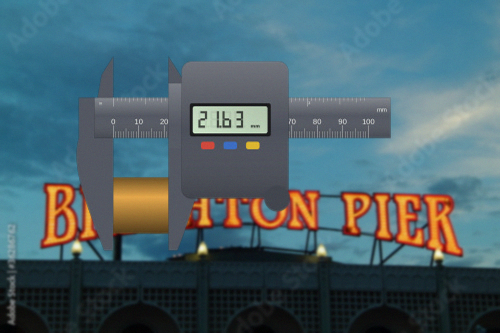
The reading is 21.63 (mm)
